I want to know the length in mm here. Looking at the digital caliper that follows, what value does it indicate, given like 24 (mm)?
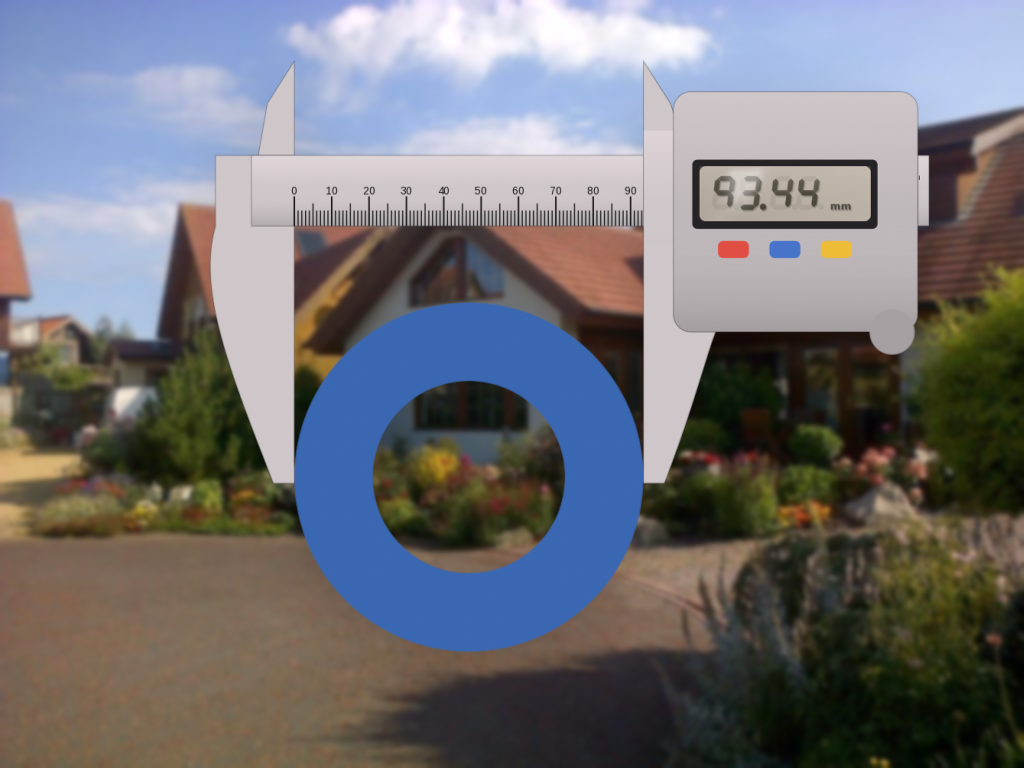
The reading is 93.44 (mm)
